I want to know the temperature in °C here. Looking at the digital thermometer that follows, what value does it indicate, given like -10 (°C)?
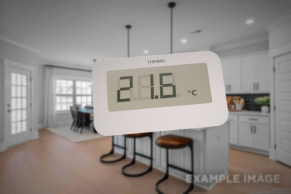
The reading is 21.6 (°C)
